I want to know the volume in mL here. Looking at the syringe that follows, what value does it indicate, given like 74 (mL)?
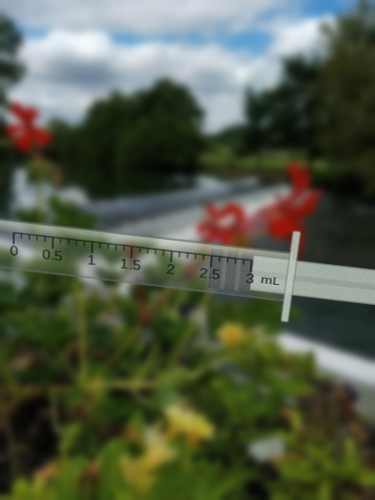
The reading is 2.5 (mL)
